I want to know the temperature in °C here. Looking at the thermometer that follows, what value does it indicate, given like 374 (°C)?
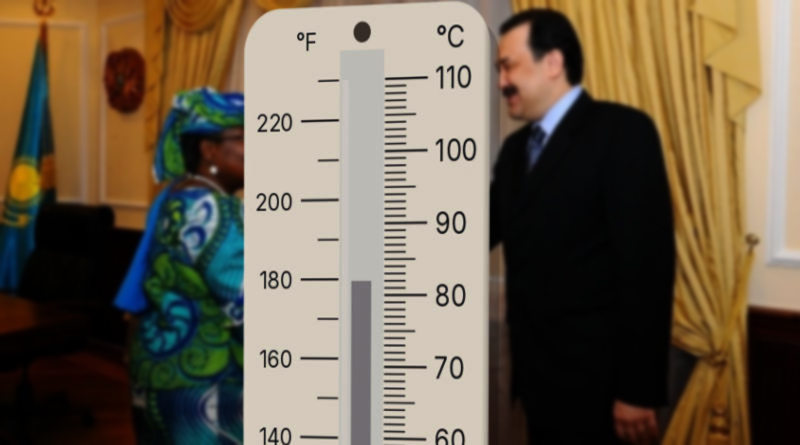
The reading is 82 (°C)
